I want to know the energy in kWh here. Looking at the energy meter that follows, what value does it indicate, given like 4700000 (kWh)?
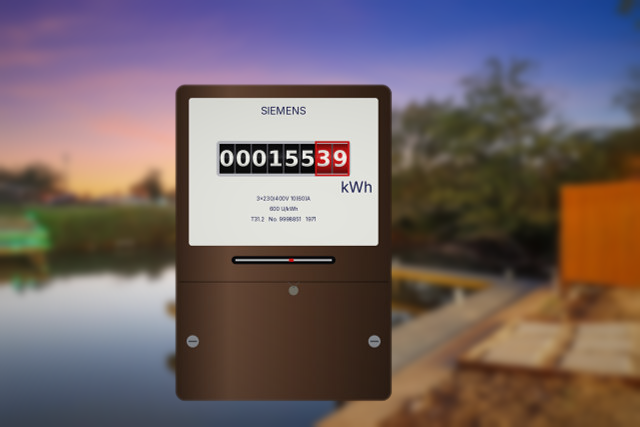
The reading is 155.39 (kWh)
